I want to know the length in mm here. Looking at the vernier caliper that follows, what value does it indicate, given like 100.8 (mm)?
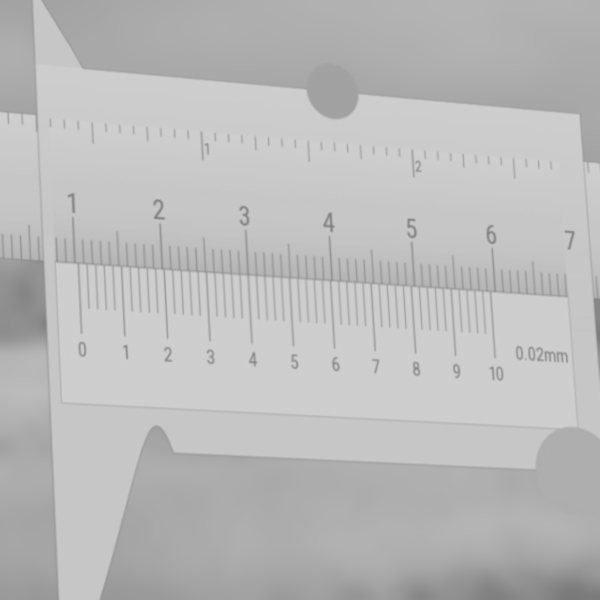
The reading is 10.4 (mm)
